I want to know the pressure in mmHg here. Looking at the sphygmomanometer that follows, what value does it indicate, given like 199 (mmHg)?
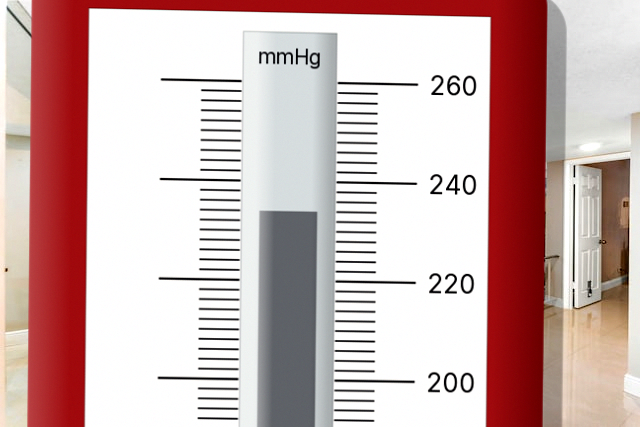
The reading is 234 (mmHg)
